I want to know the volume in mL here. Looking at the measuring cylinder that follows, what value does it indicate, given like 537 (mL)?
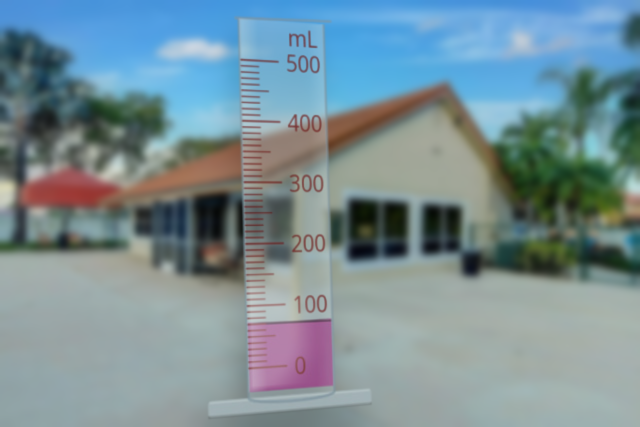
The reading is 70 (mL)
